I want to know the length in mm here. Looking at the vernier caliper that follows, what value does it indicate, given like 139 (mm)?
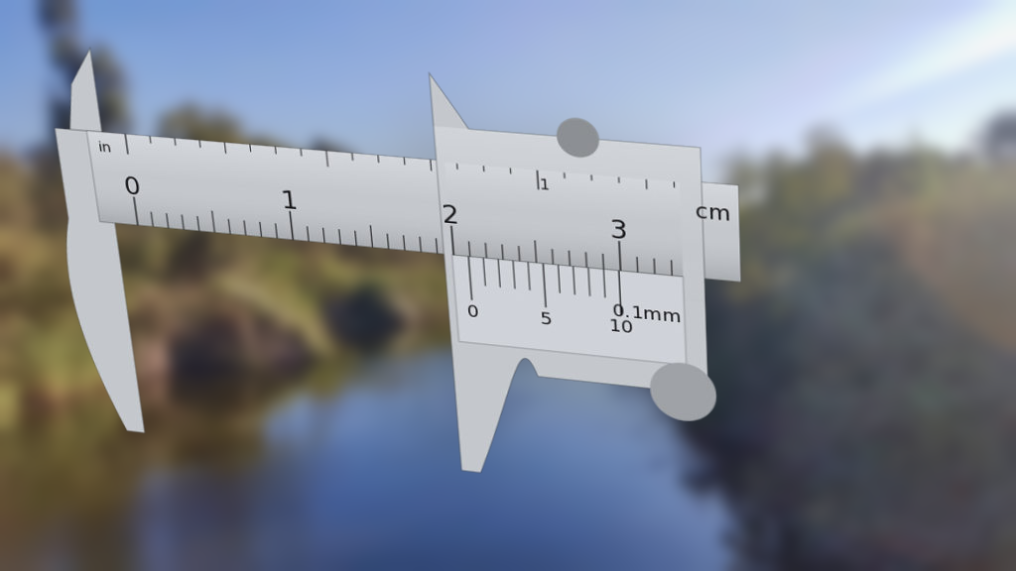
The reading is 20.9 (mm)
